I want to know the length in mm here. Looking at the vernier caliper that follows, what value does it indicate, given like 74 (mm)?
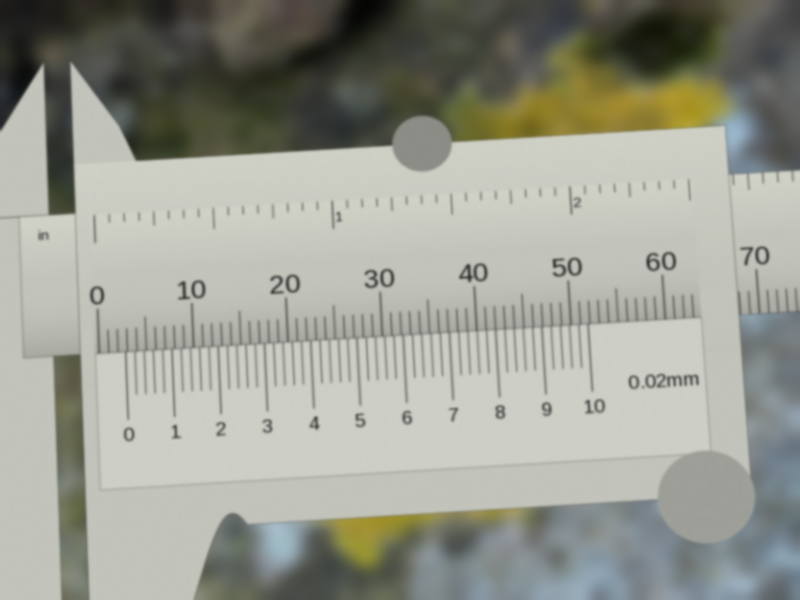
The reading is 2.8 (mm)
